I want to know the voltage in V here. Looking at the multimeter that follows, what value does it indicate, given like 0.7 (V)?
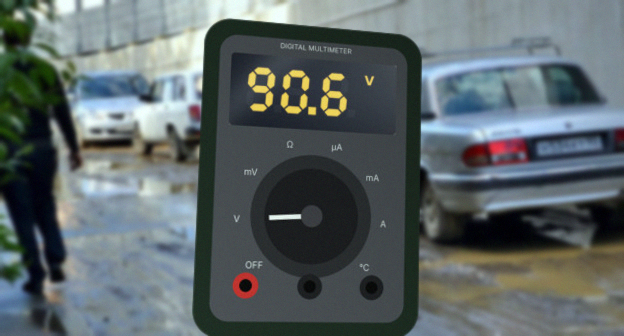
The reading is 90.6 (V)
